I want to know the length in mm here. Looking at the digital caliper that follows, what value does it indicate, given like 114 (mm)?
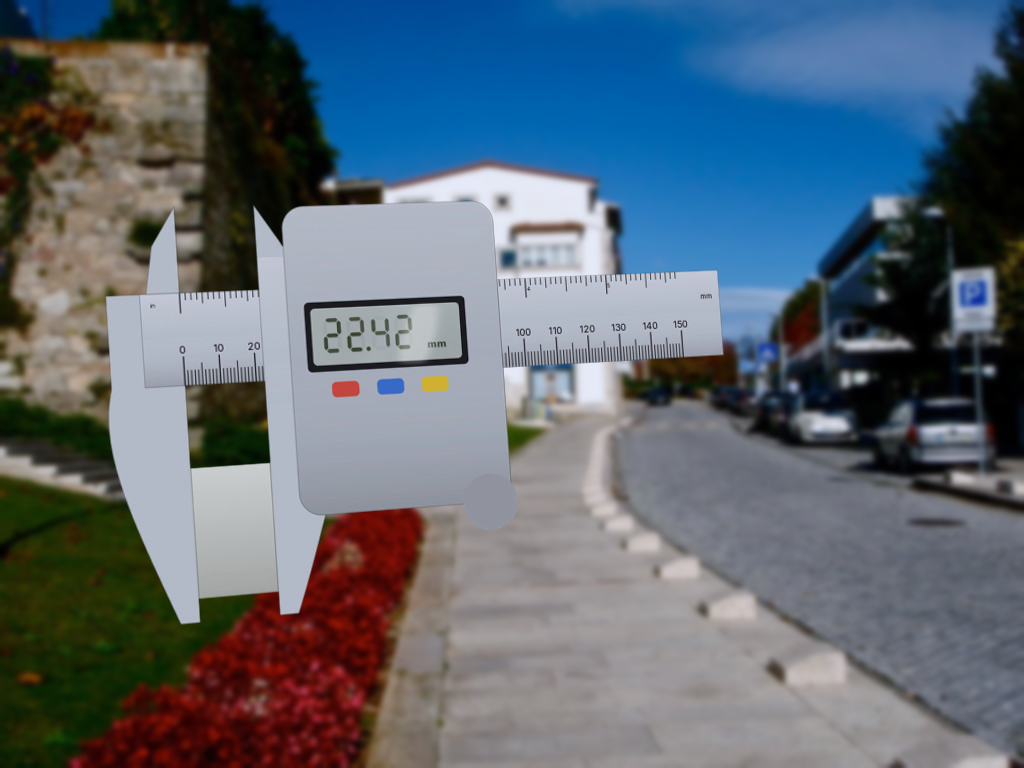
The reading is 22.42 (mm)
